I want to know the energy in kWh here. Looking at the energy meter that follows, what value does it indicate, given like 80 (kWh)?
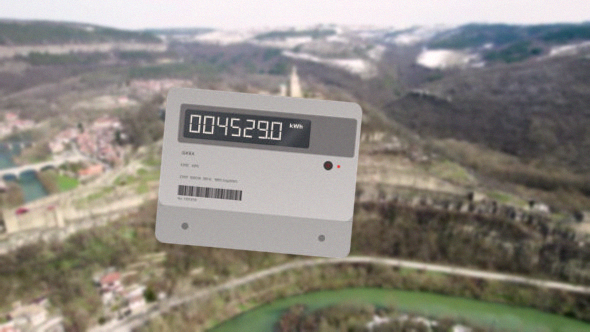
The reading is 4529.0 (kWh)
